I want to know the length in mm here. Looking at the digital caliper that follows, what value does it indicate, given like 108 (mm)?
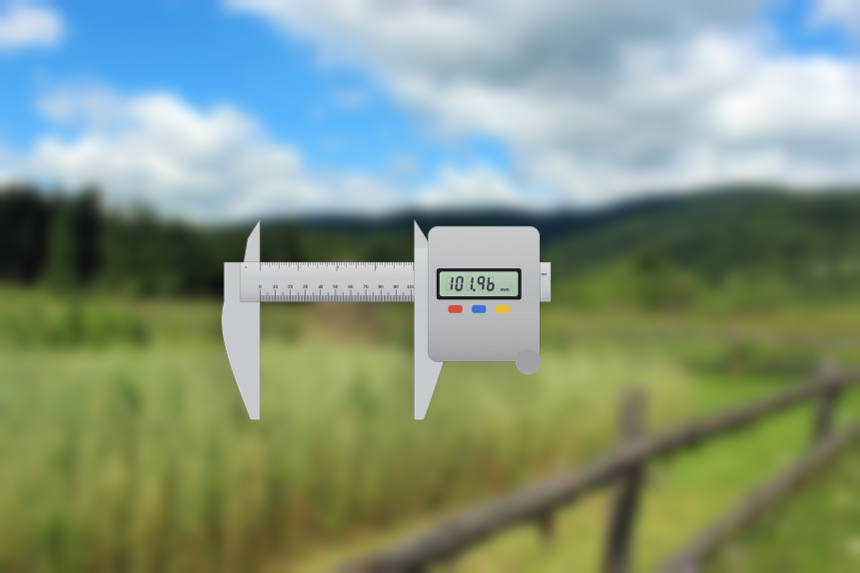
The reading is 101.96 (mm)
